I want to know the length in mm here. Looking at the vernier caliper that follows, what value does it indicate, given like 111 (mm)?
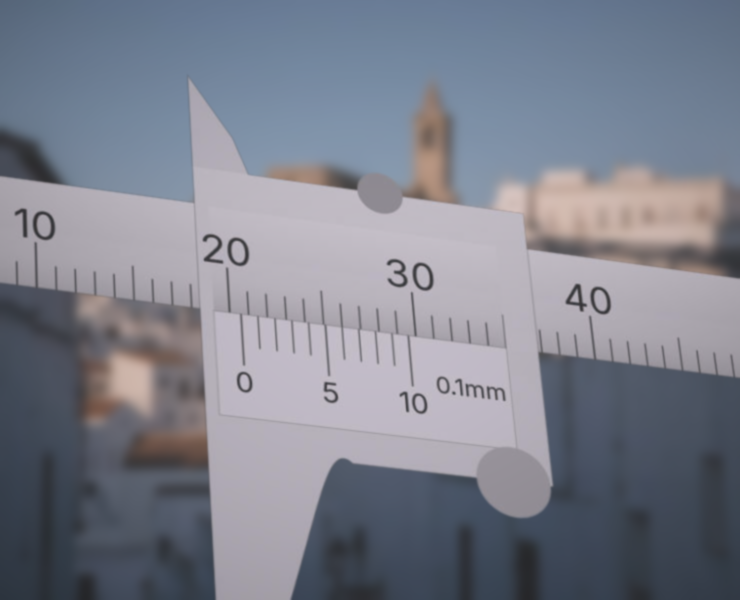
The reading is 20.6 (mm)
